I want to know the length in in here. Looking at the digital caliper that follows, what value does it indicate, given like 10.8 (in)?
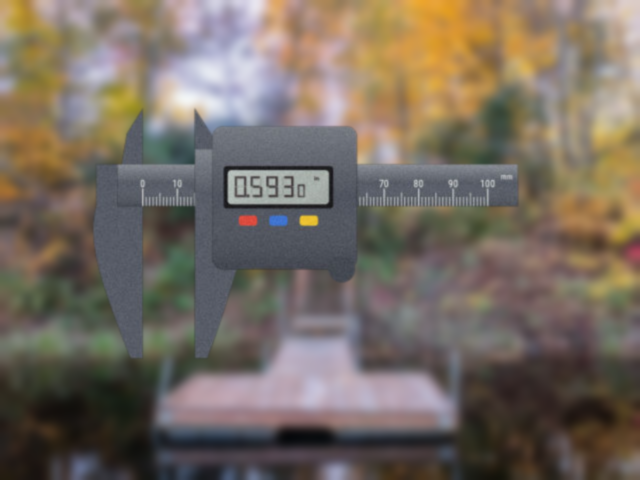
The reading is 0.5930 (in)
